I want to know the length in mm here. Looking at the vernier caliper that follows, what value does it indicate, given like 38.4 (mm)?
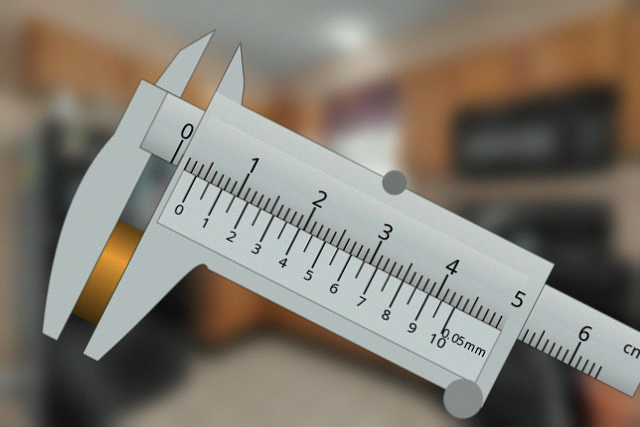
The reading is 3.8 (mm)
